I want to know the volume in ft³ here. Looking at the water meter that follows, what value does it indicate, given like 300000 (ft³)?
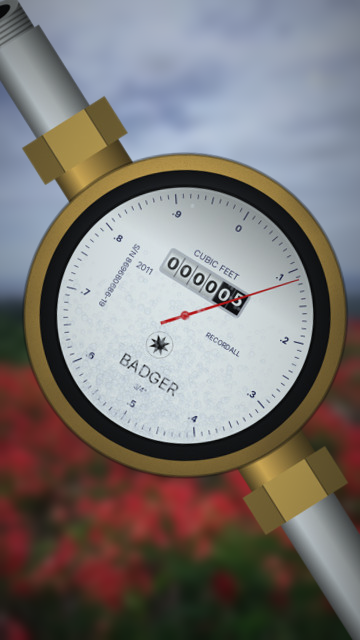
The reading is 5.11 (ft³)
